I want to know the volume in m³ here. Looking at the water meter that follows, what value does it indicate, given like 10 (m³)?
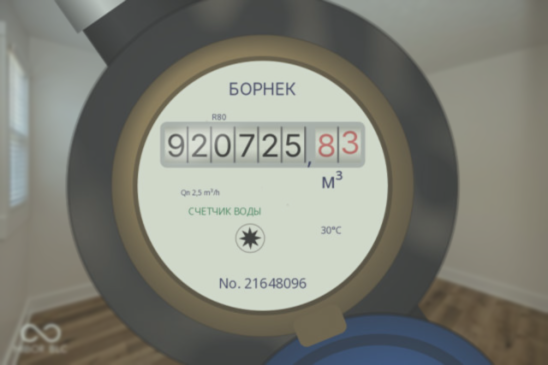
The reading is 920725.83 (m³)
